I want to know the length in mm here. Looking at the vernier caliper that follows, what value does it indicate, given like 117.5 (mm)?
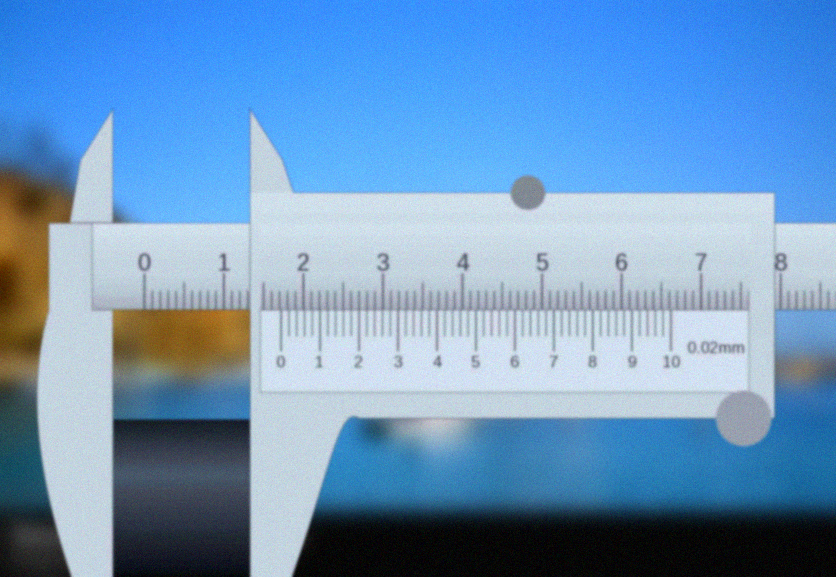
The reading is 17.2 (mm)
